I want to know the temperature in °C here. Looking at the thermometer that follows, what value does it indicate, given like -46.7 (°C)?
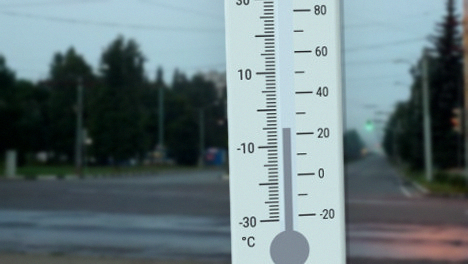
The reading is -5 (°C)
